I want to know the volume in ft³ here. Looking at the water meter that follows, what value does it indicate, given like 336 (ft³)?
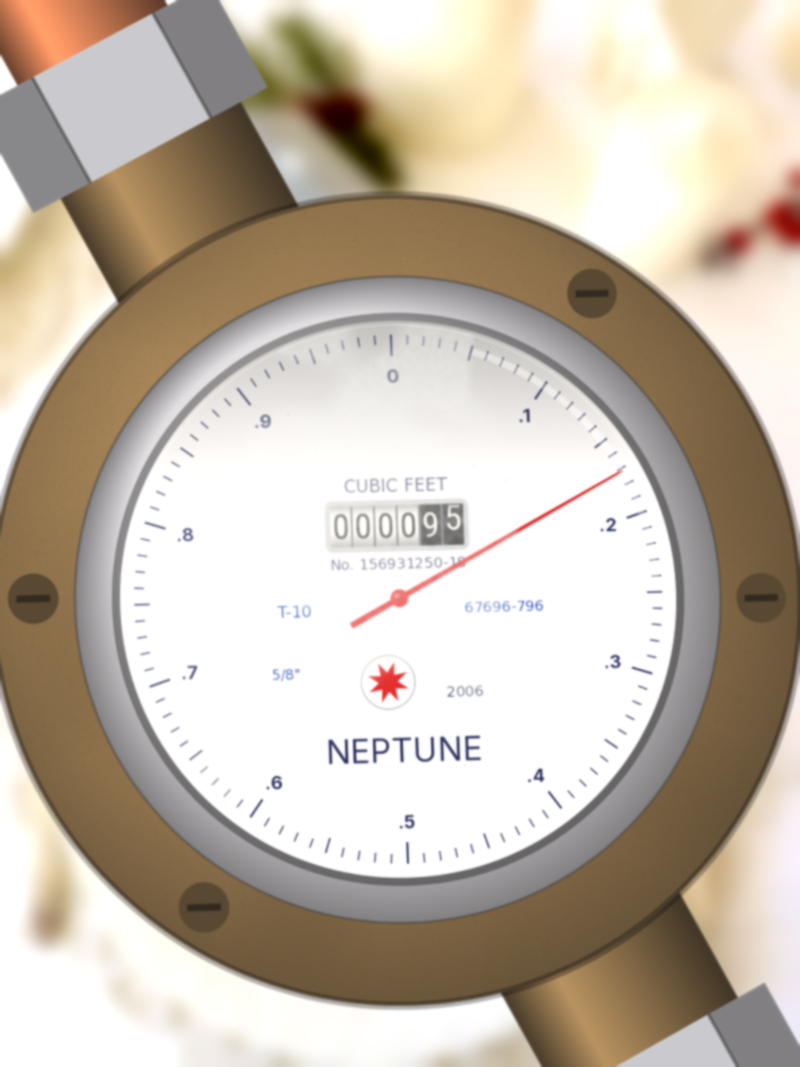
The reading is 95.17 (ft³)
